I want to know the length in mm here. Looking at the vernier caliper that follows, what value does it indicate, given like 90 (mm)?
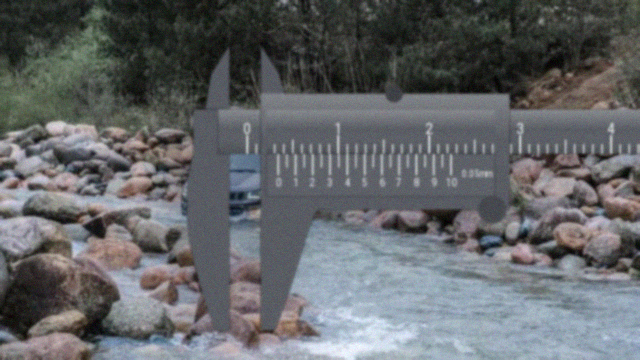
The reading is 3.4 (mm)
